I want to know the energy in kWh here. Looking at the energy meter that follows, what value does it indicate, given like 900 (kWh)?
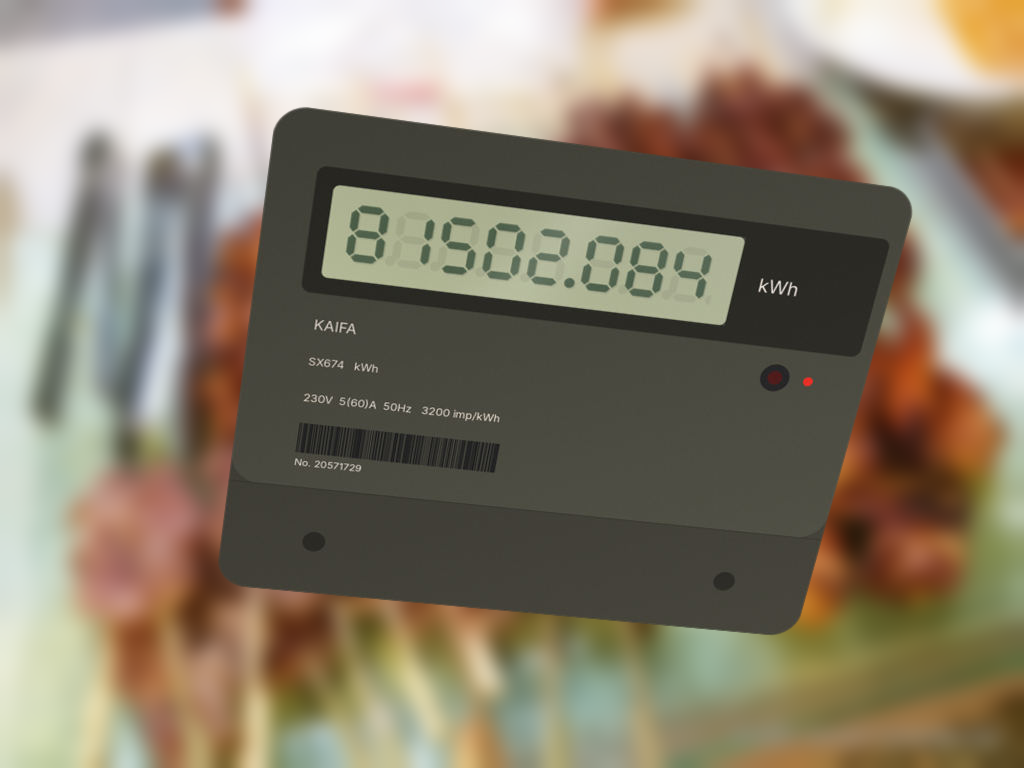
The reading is 81502.084 (kWh)
